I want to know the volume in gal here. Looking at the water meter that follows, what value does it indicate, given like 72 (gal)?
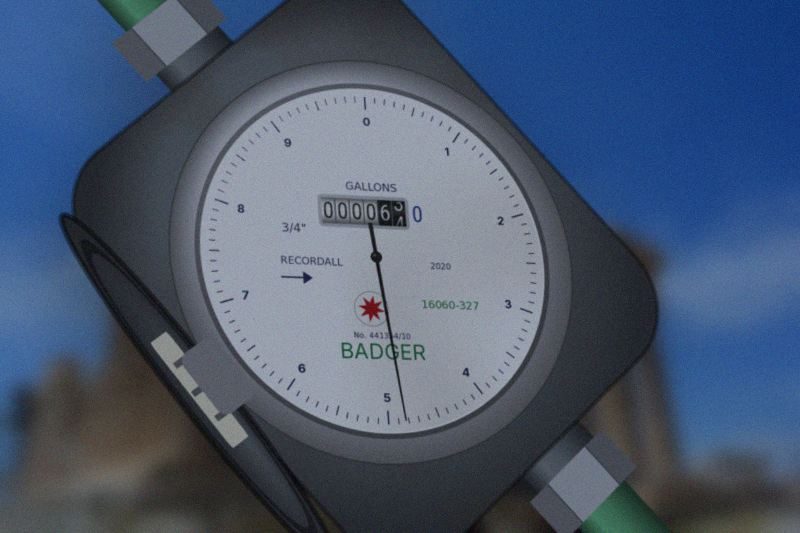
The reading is 634.8 (gal)
